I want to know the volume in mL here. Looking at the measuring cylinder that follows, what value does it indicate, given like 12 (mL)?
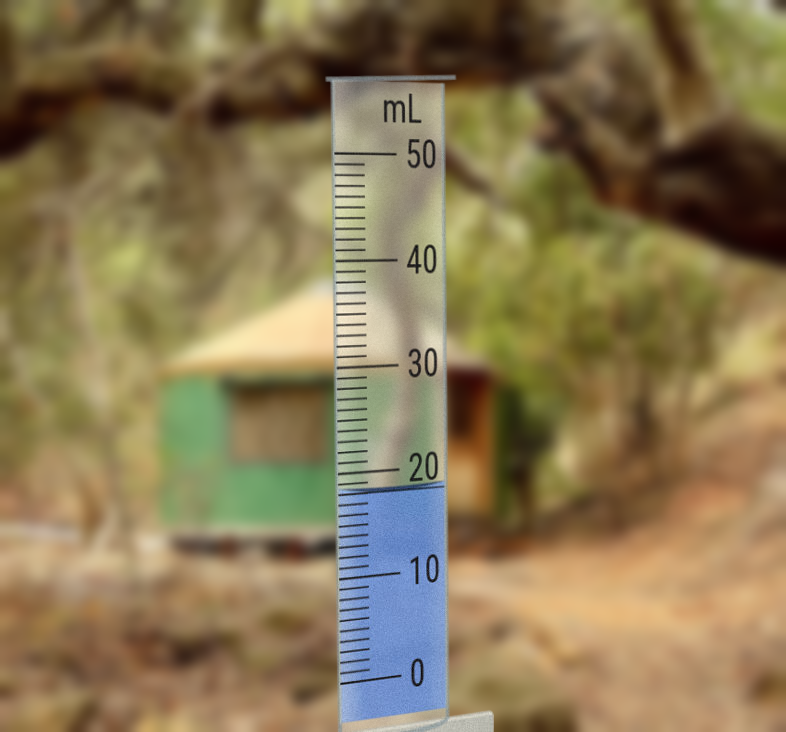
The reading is 18 (mL)
